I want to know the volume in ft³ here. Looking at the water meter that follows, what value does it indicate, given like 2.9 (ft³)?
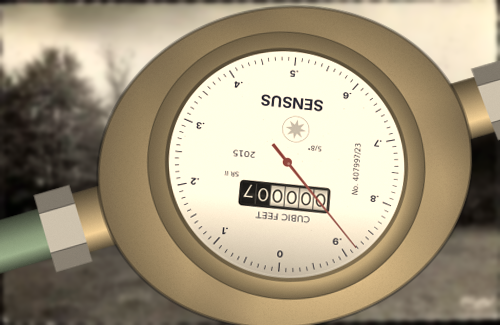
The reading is 6.88 (ft³)
